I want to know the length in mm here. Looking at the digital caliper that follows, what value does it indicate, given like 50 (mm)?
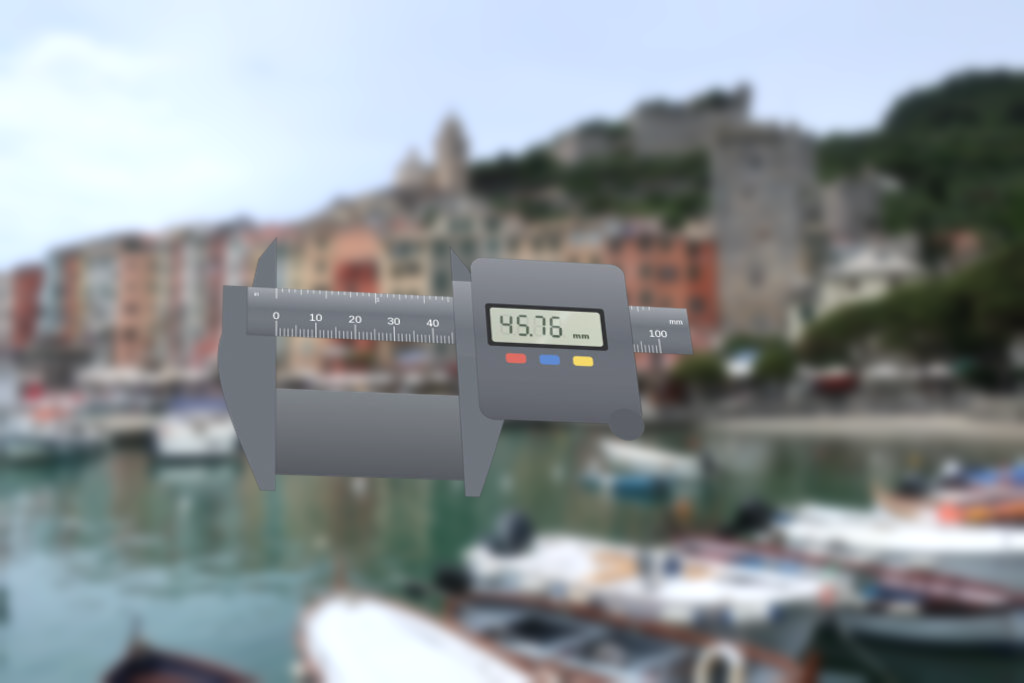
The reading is 45.76 (mm)
